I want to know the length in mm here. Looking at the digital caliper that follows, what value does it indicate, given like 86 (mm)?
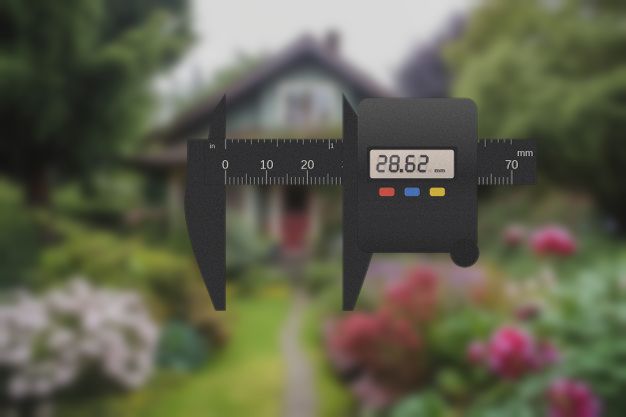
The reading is 28.62 (mm)
